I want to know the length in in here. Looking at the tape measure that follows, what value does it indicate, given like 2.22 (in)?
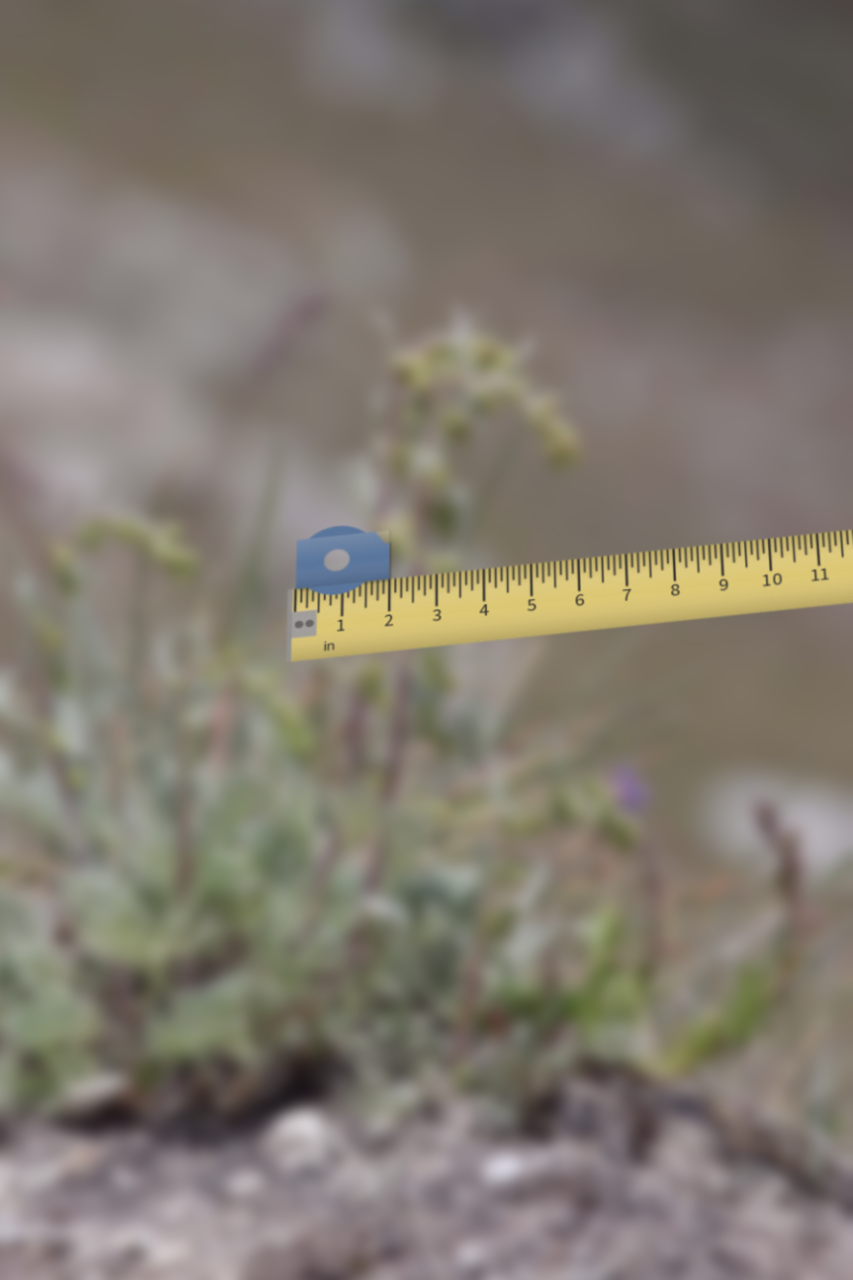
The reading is 2 (in)
